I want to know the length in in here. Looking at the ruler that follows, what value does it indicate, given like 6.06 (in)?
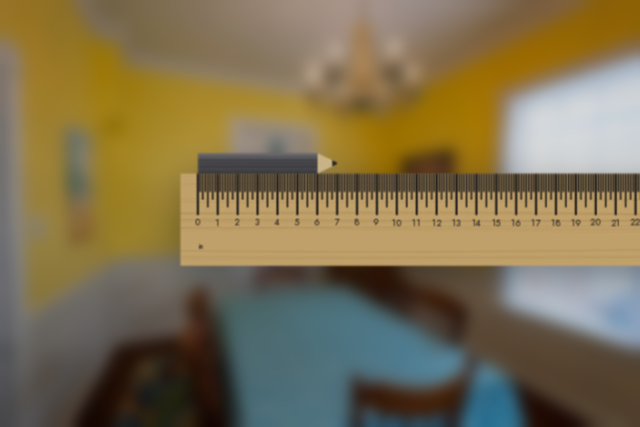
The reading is 7 (in)
